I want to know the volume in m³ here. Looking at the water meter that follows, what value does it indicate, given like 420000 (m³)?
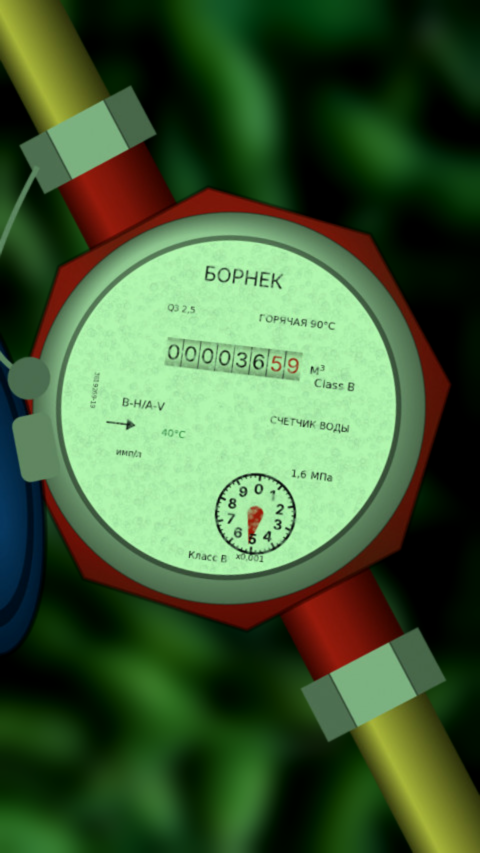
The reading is 36.595 (m³)
